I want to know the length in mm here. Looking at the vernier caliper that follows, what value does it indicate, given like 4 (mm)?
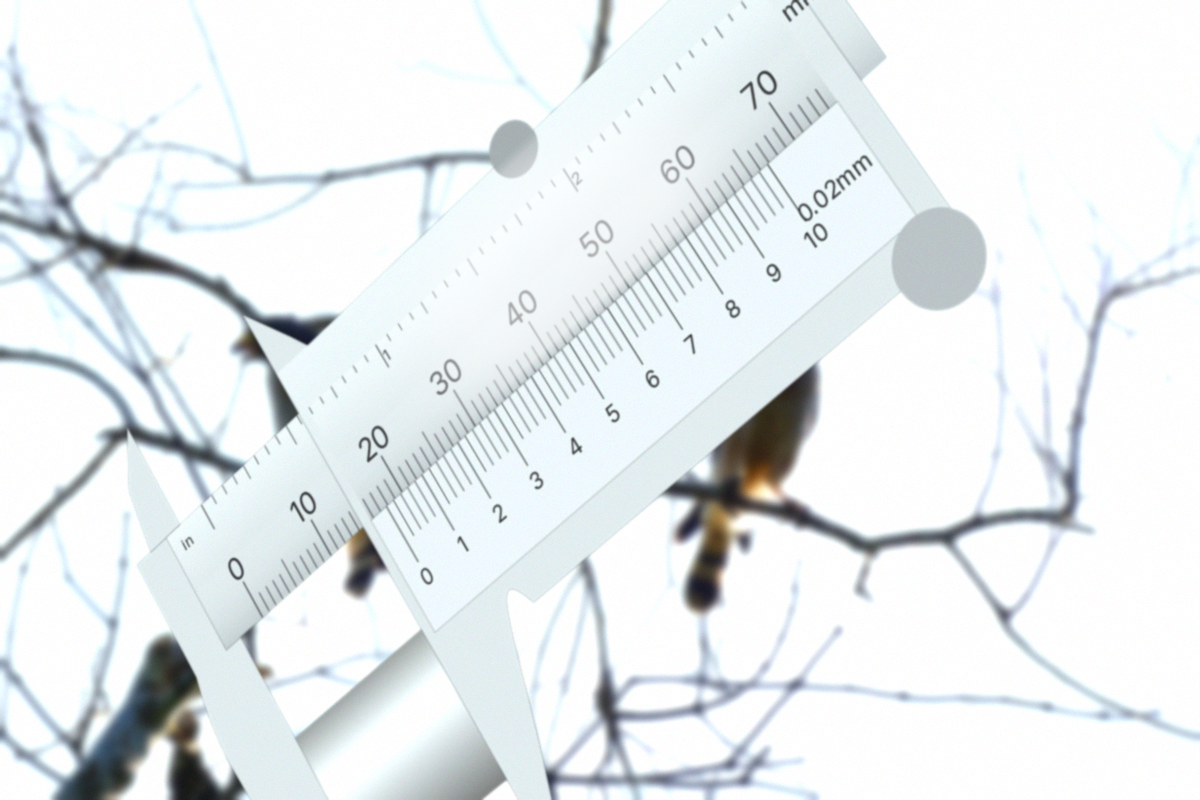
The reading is 17.8 (mm)
